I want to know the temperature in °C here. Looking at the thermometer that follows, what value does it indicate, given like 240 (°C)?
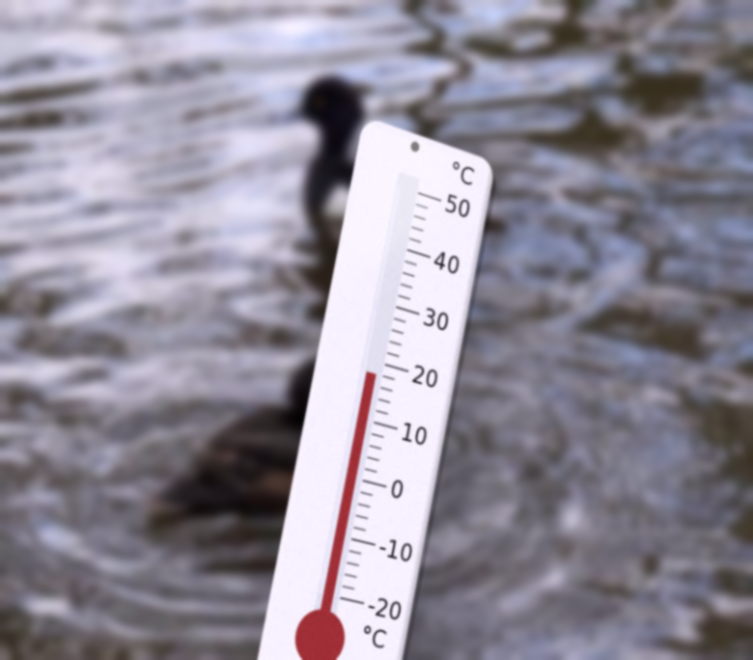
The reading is 18 (°C)
